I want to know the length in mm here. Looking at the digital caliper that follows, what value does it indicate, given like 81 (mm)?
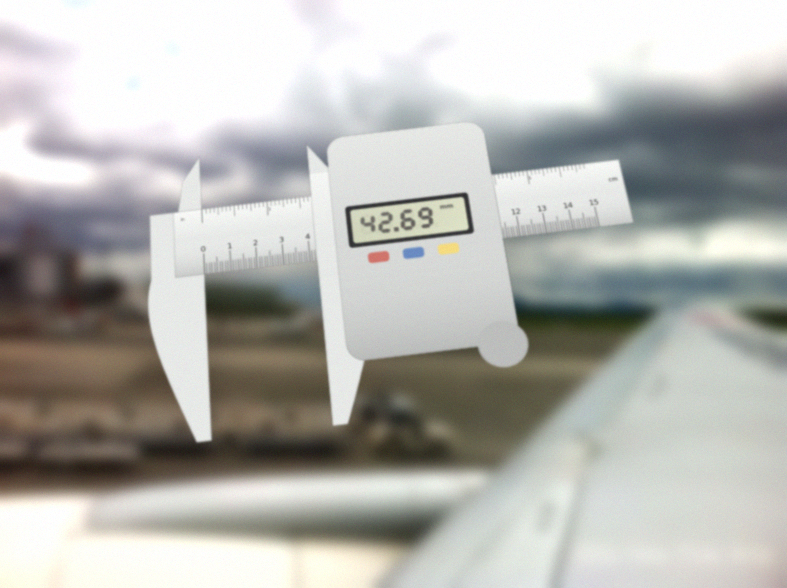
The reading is 42.69 (mm)
